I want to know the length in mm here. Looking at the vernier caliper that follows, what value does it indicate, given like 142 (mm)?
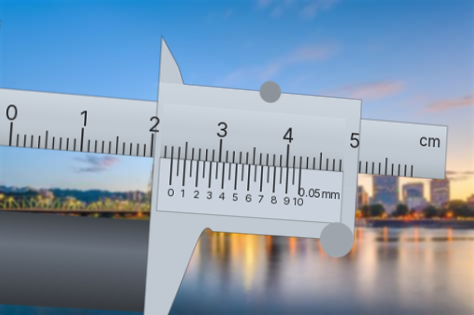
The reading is 23.0 (mm)
